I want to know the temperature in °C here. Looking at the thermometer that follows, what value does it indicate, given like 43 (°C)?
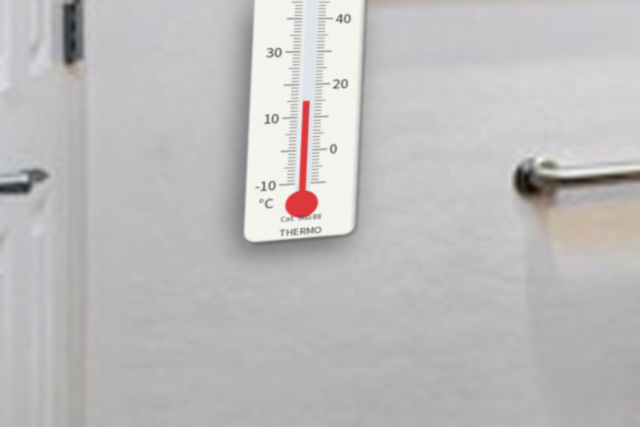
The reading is 15 (°C)
